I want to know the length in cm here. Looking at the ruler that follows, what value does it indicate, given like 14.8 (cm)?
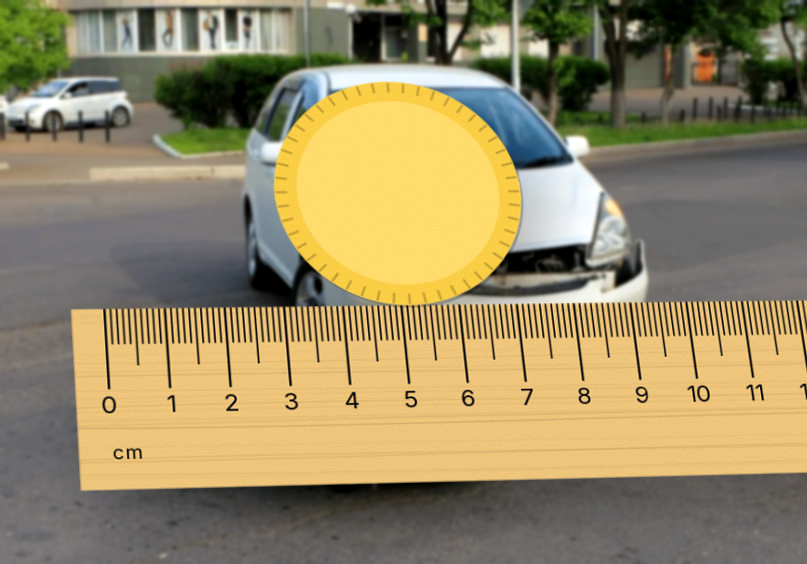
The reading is 4.3 (cm)
